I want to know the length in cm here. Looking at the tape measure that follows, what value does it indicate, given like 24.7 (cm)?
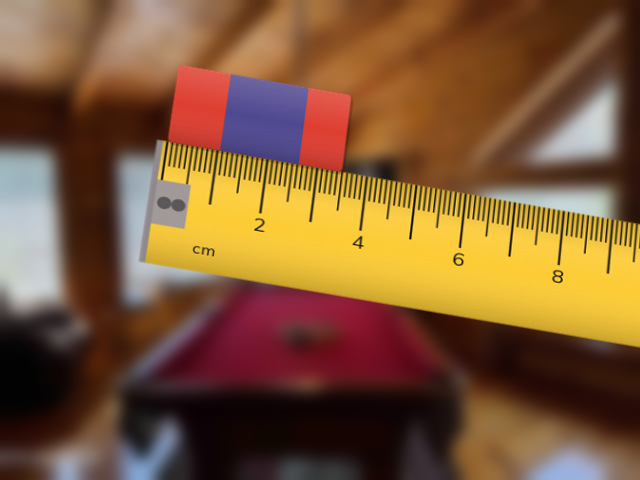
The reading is 3.5 (cm)
